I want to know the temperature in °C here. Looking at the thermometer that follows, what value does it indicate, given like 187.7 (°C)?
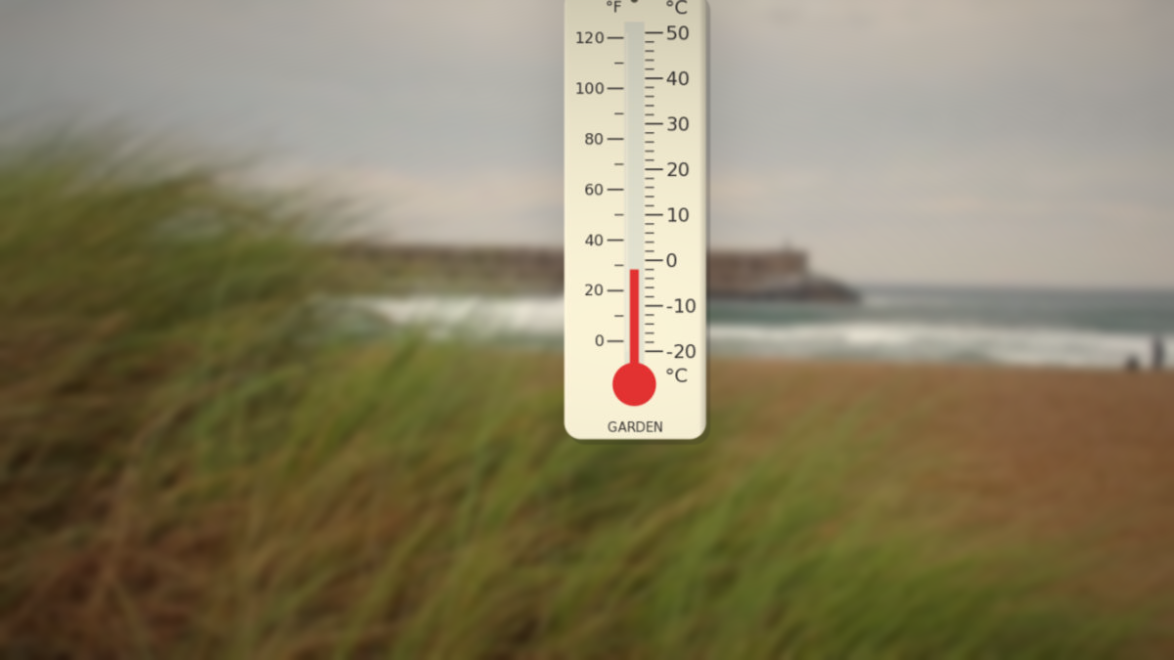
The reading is -2 (°C)
